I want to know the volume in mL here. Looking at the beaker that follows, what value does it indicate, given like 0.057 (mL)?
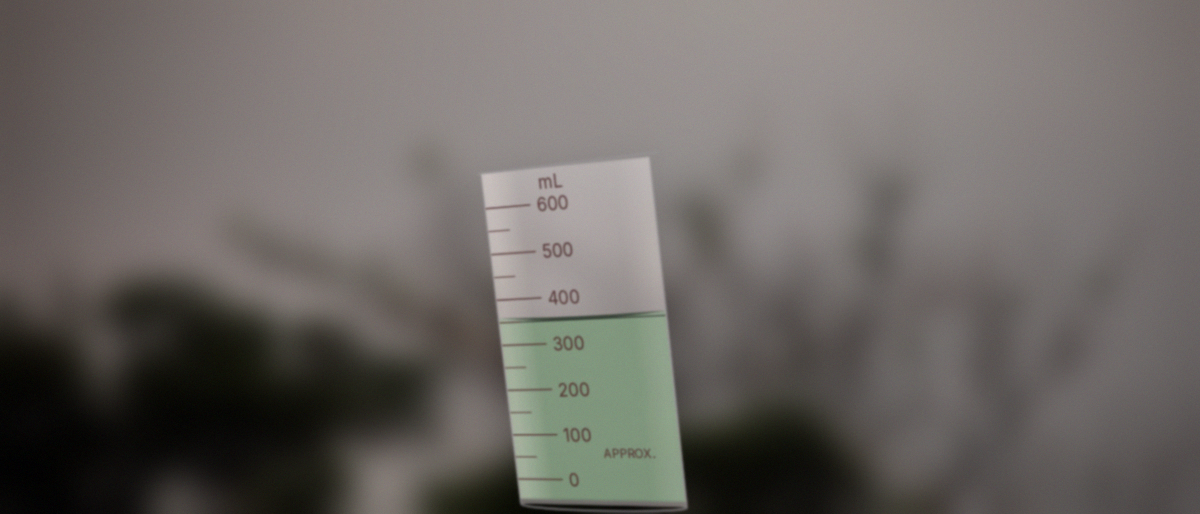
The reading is 350 (mL)
